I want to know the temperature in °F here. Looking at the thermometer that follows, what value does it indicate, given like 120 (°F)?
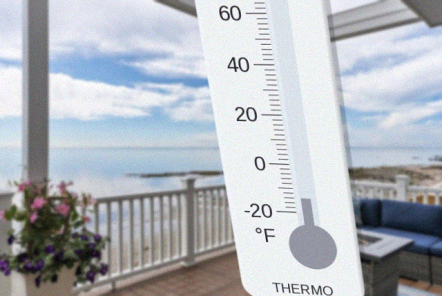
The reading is -14 (°F)
